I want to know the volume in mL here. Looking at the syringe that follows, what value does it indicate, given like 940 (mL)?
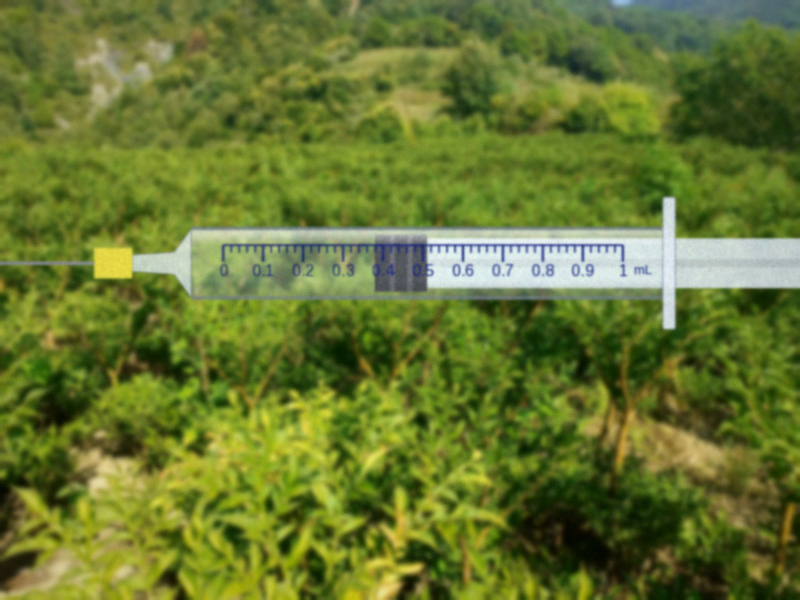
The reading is 0.38 (mL)
